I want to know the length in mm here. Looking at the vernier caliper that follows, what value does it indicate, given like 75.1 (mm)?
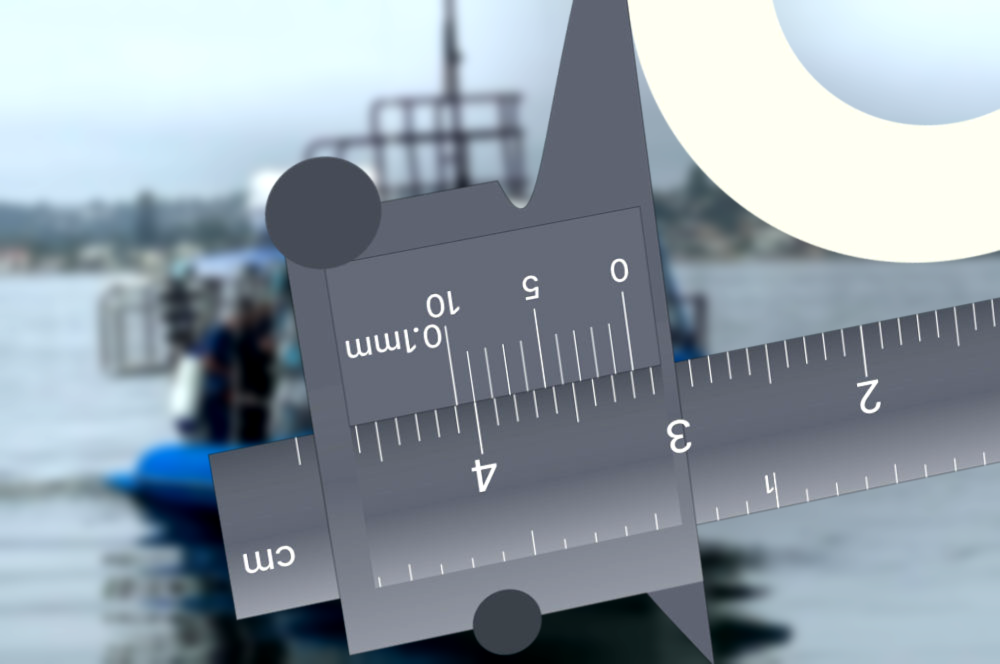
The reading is 31.9 (mm)
